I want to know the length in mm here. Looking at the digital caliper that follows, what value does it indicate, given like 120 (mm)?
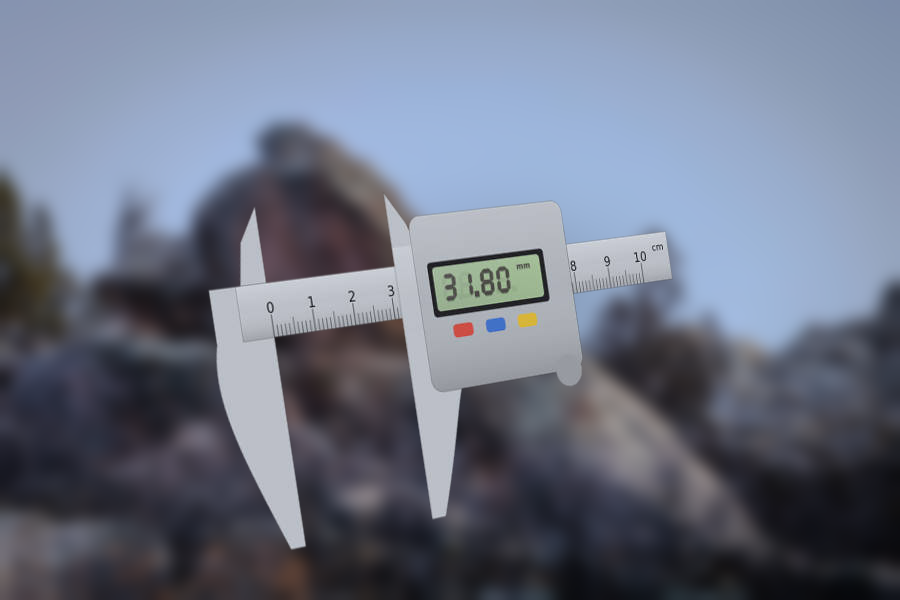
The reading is 31.80 (mm)
